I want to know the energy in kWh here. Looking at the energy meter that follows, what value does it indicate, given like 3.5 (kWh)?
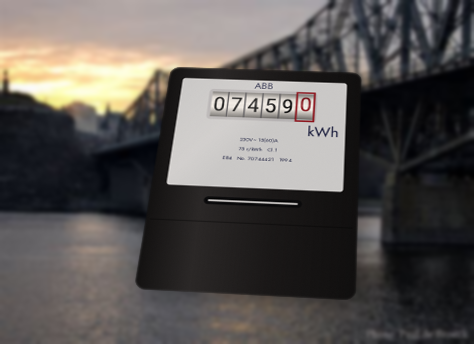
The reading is 7459.0 (kWh)
